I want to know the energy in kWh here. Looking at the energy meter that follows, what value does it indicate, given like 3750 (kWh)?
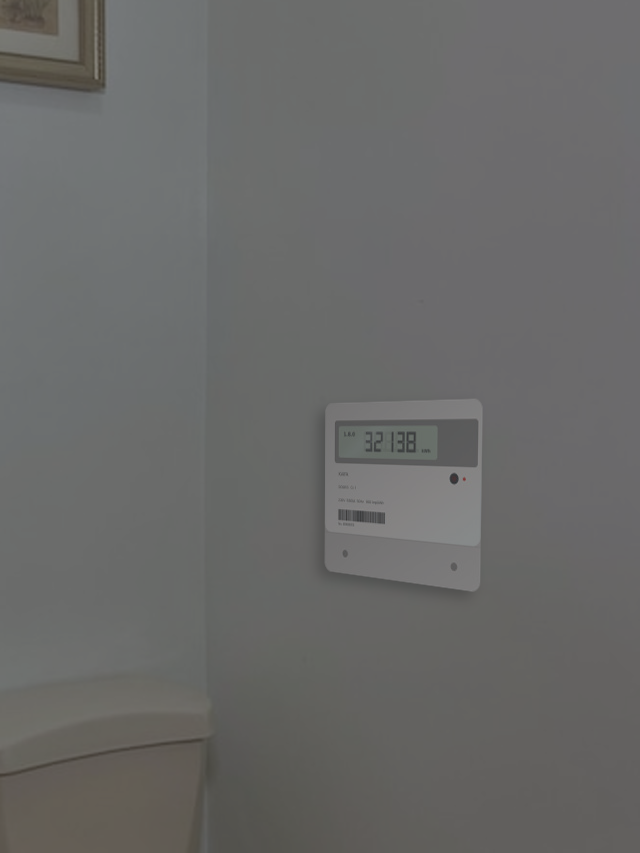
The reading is 32138 (kWh)
